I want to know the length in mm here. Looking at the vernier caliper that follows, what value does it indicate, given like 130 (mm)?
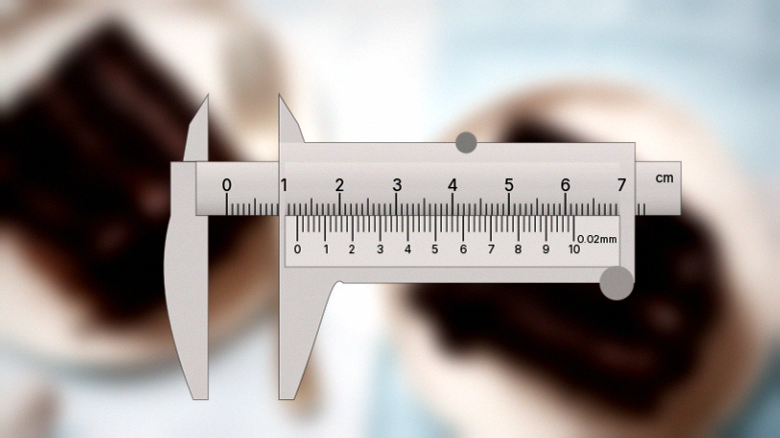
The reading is 12.5 (mm)
